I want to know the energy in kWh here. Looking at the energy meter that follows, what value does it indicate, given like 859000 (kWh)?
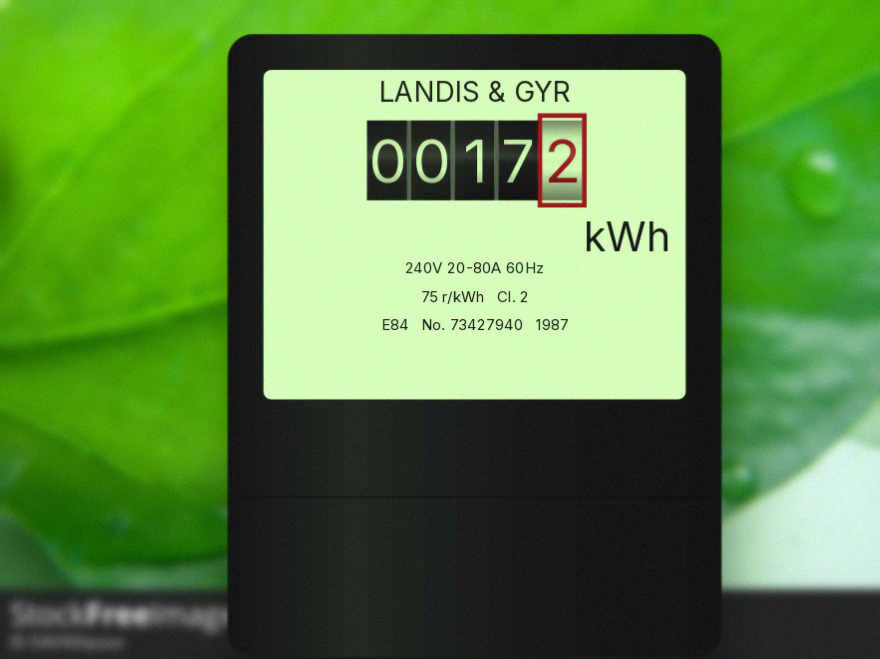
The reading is 17.2 (kWh)
